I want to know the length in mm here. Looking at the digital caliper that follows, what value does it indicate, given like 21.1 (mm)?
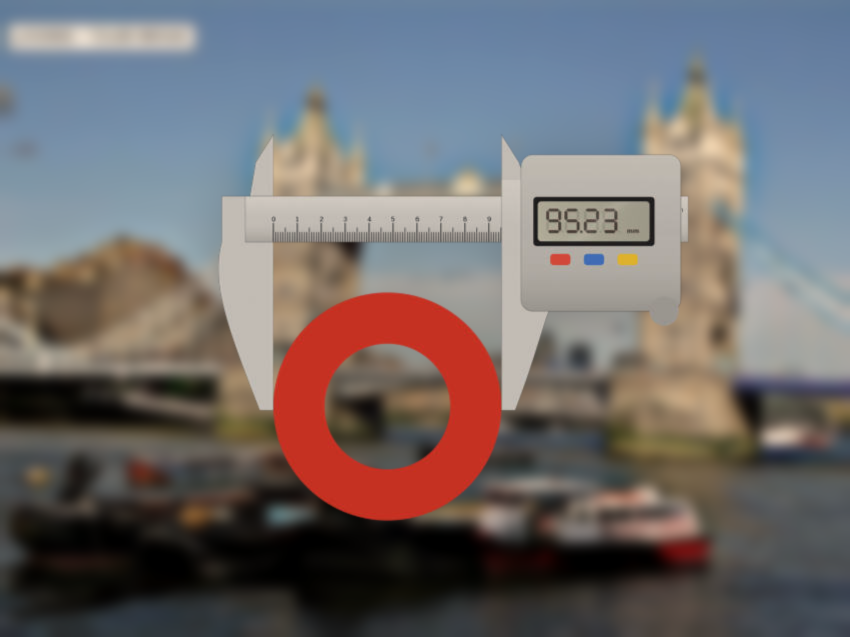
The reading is 95.23 (mm)
